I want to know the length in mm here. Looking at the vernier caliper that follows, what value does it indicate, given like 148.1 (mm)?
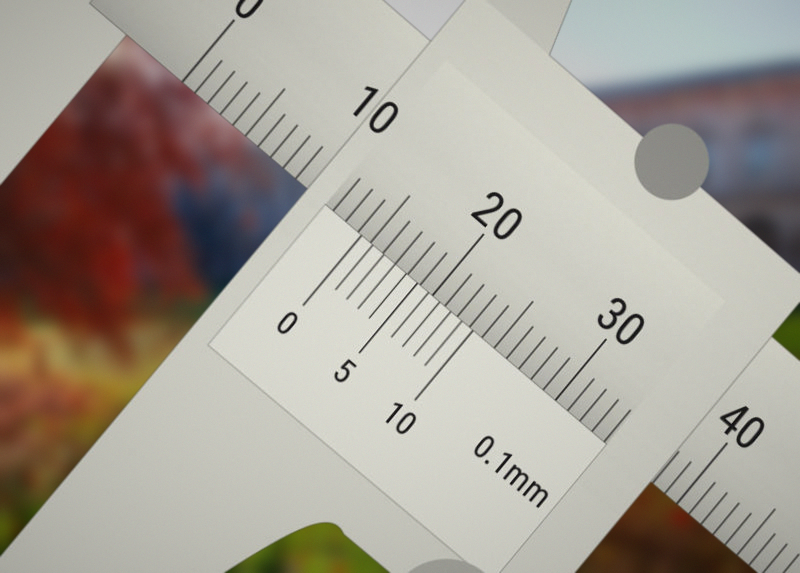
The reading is 14.3 (mm)
